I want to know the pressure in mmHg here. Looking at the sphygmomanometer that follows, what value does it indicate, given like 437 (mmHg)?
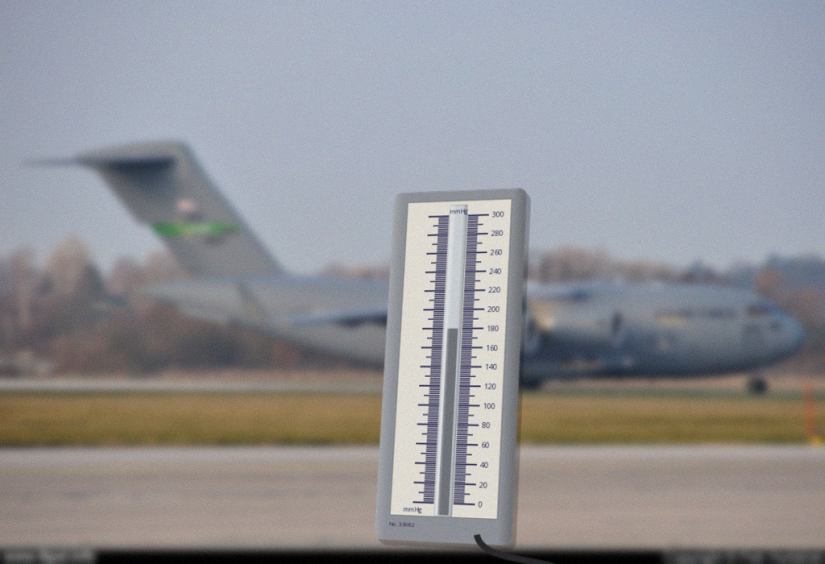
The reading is 180 (mmHg)
